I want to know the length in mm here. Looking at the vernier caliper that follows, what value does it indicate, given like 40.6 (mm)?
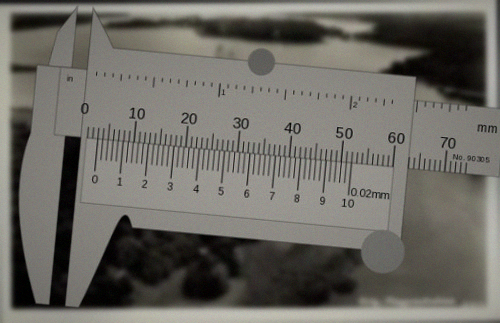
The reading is 3.0 (mm)
